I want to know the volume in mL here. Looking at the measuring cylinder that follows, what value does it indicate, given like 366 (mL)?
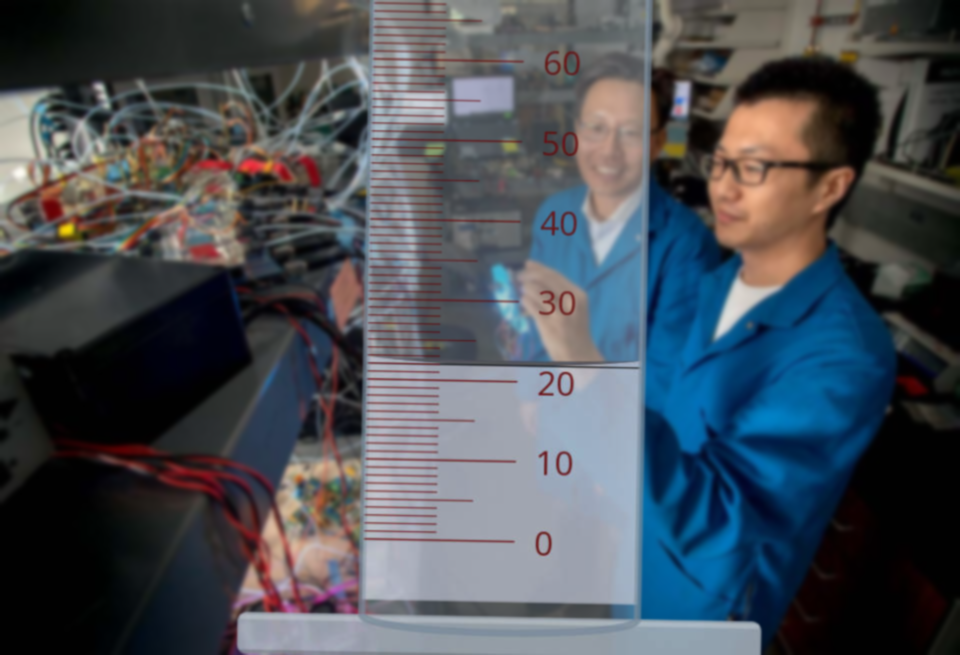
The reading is 22 (mL)
